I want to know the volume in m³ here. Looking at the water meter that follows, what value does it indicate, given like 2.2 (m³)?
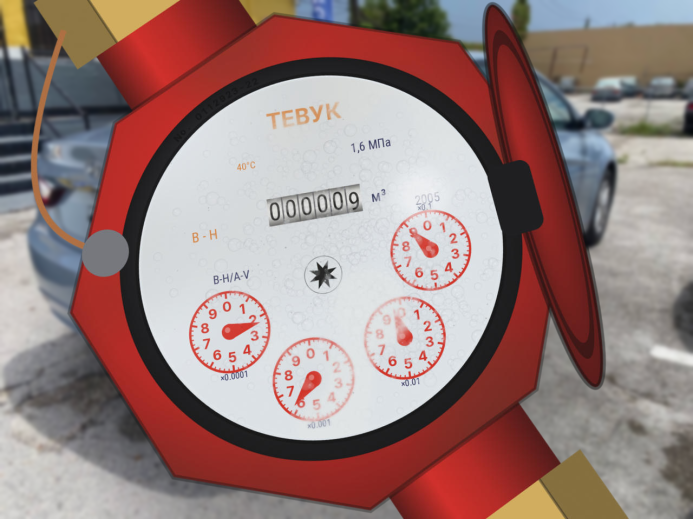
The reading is 8.8962 (m³)
